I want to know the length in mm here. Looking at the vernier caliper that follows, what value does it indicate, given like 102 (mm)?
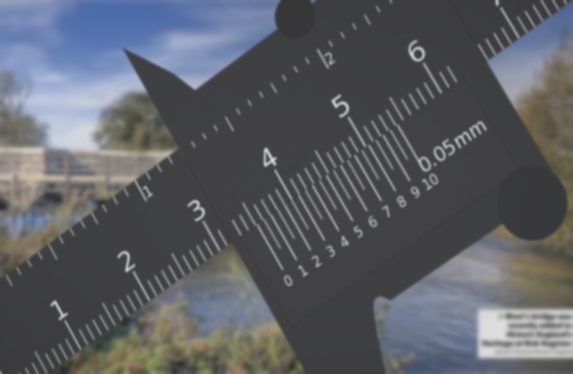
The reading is 35.2 (mm)
